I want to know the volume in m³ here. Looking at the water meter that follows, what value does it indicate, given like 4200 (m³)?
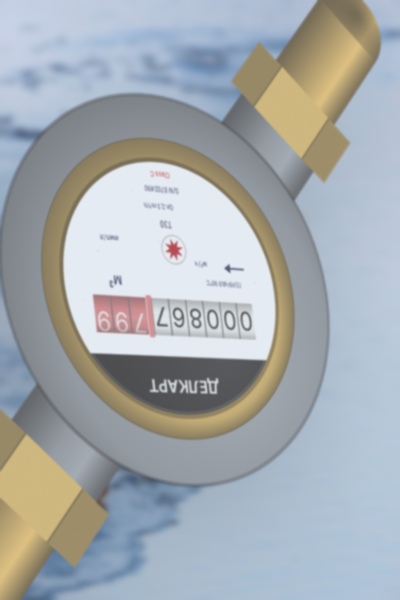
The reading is 867.799 (m³)
